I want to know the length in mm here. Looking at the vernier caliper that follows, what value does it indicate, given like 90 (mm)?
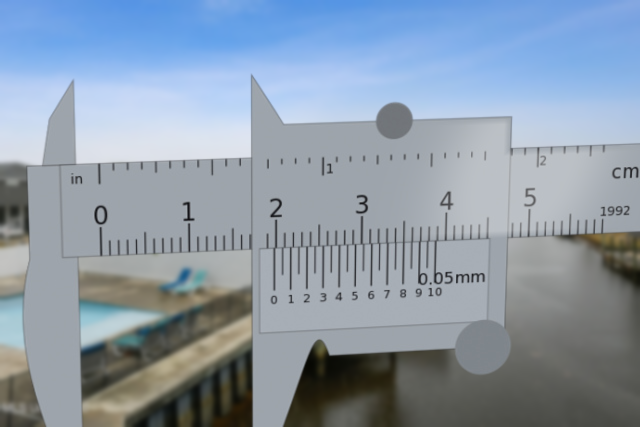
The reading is 19.8 (mm)
